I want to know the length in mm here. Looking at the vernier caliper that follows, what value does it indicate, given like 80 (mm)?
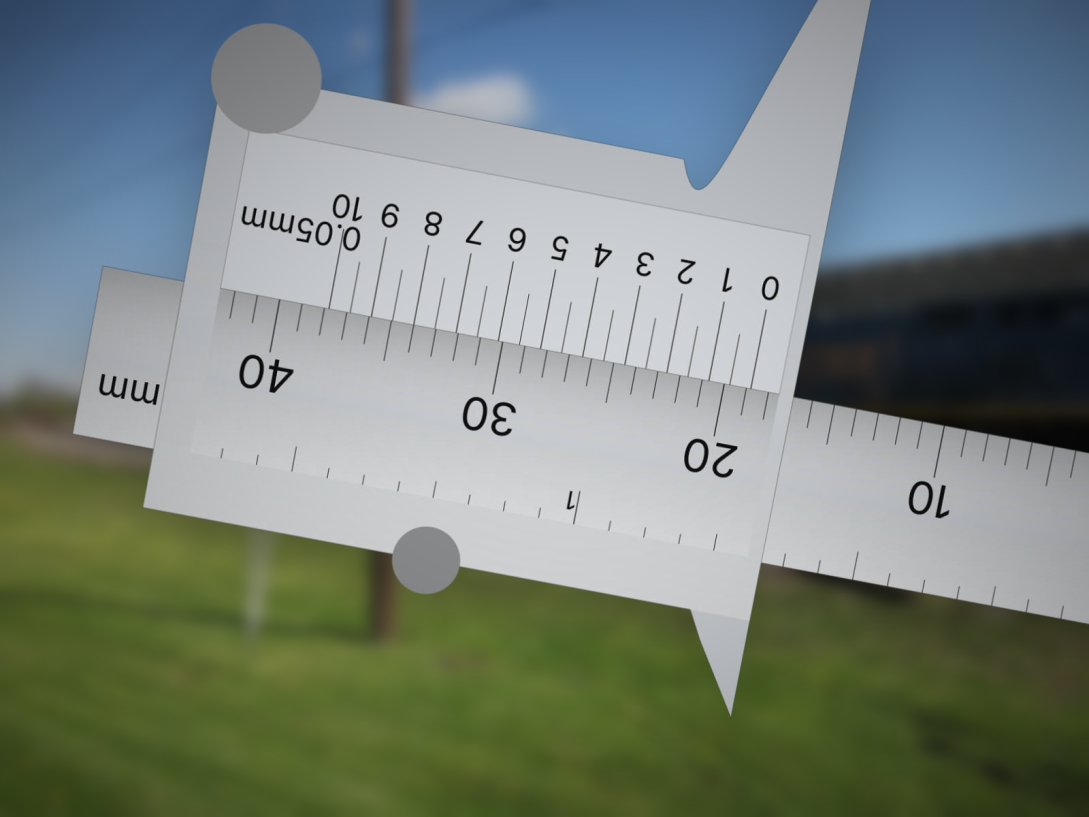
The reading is 18.80 (mm)
